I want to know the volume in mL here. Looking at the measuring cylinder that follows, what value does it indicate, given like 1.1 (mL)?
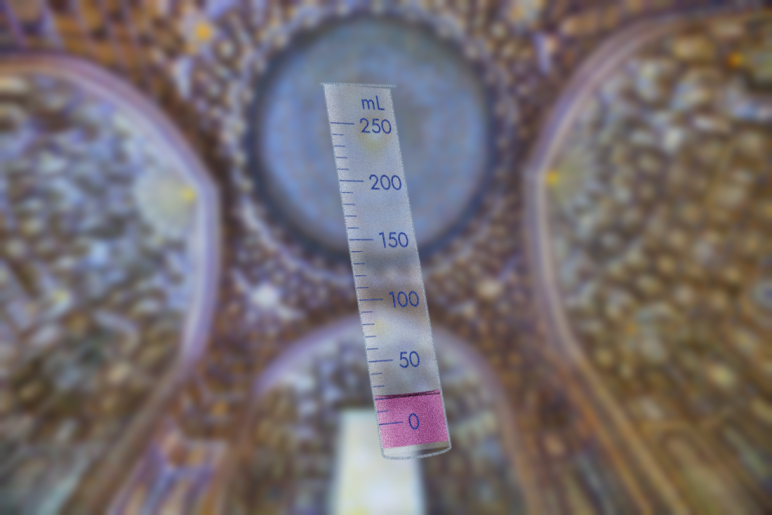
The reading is 20 (mL)
